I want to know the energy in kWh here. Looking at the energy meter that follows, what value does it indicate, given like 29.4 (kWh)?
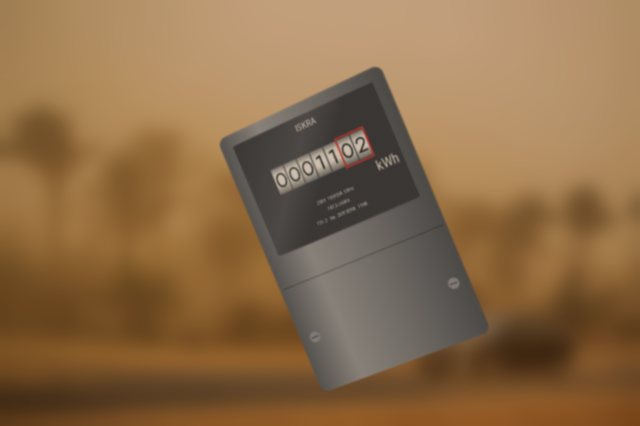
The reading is 11.02 (kWh)
